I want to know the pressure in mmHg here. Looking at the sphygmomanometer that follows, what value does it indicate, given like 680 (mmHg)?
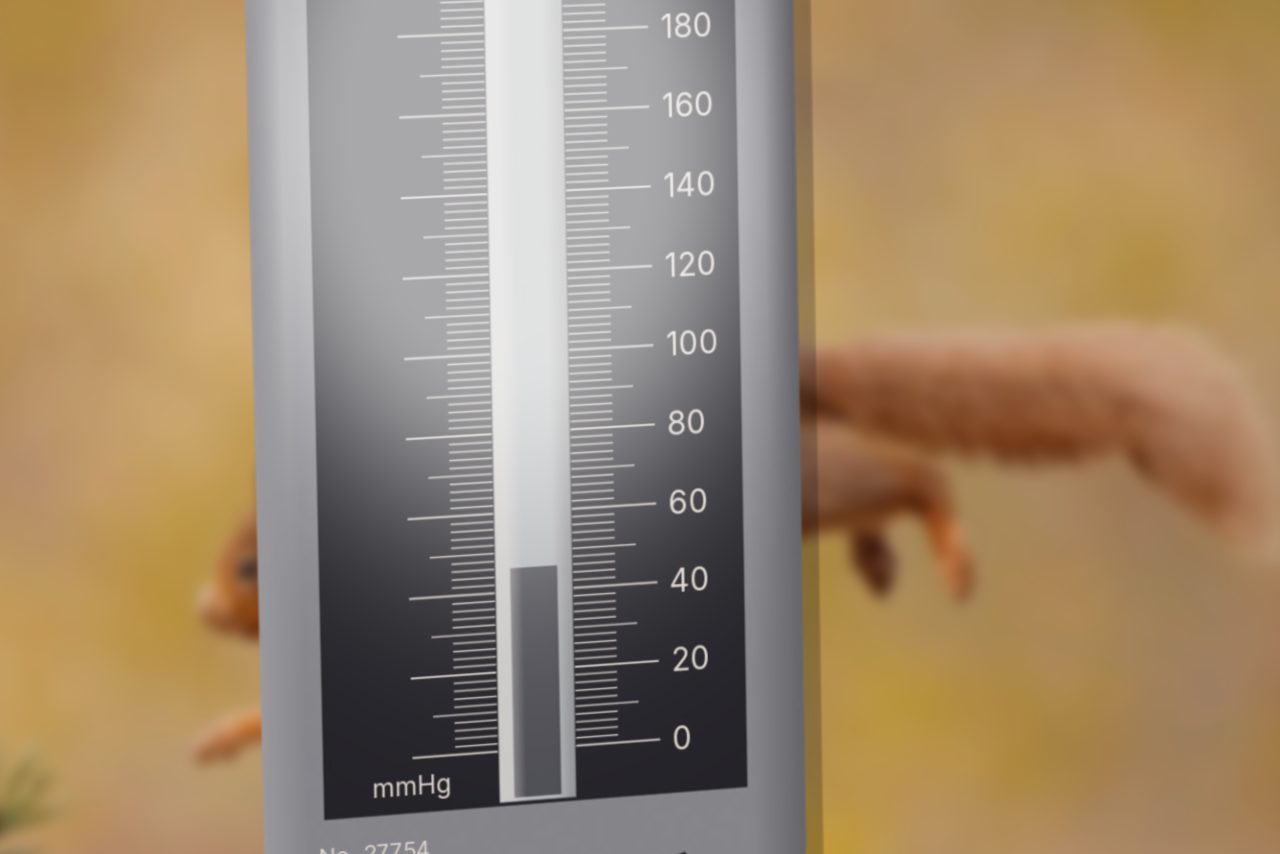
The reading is 46 (mmHg)
